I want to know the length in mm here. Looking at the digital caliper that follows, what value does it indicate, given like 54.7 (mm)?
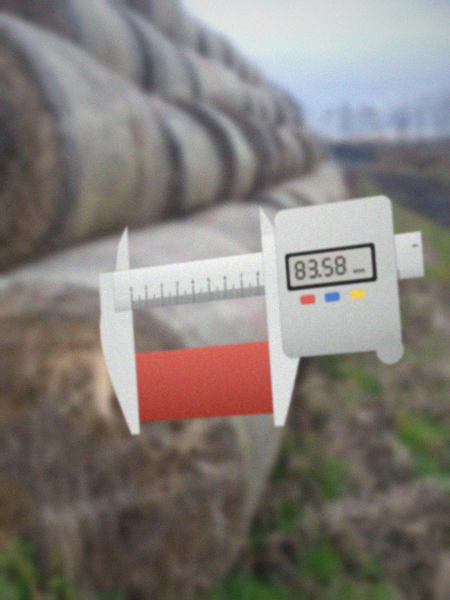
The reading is 83.58 (mm)
